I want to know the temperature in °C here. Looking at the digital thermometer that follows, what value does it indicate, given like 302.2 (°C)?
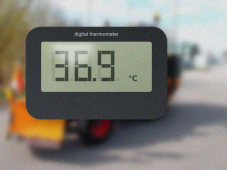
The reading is 36.9 (°C)
